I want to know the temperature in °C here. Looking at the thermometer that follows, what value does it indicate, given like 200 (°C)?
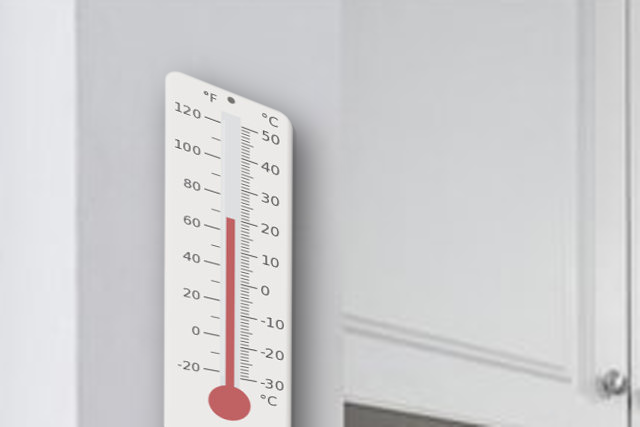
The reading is 20 (°C)
